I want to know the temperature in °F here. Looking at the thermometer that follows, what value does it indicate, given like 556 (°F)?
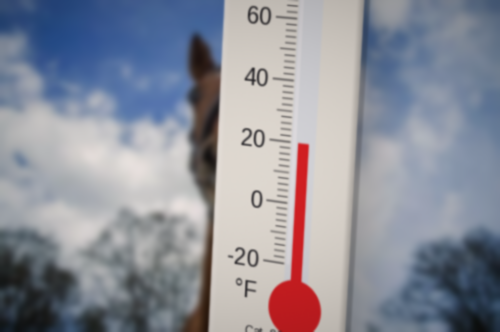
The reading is 20 (°F)
